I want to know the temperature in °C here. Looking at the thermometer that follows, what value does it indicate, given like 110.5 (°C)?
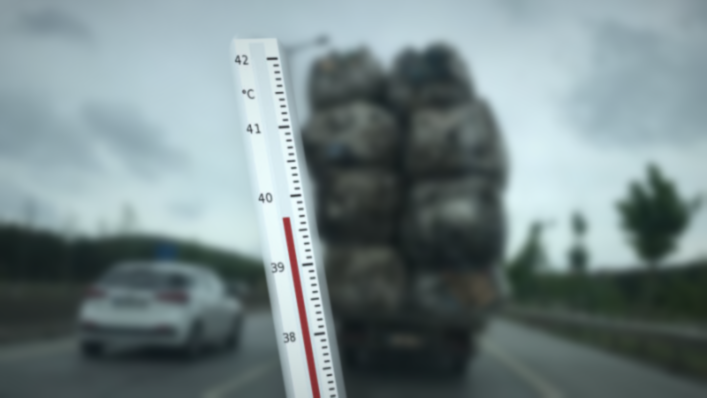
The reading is 39.7 (°C)
